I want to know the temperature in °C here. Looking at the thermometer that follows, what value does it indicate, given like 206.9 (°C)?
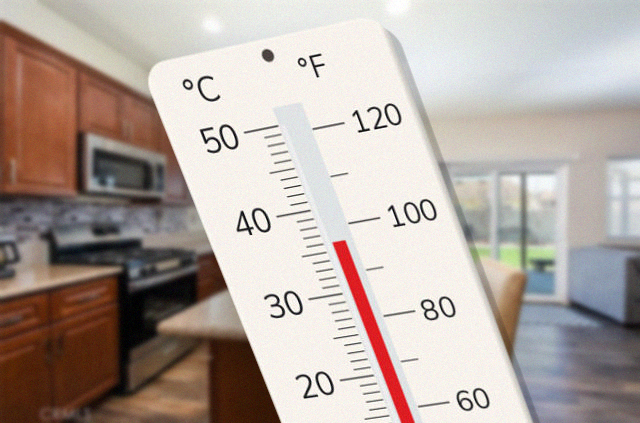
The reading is 36 (°C)
